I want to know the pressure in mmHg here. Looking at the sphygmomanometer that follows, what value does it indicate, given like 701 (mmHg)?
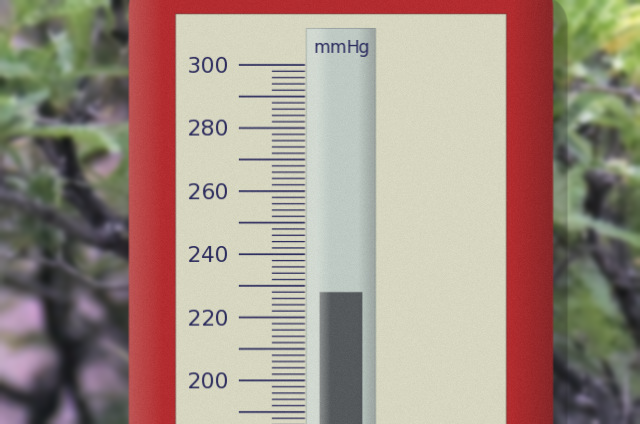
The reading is 228 (mmHg)
